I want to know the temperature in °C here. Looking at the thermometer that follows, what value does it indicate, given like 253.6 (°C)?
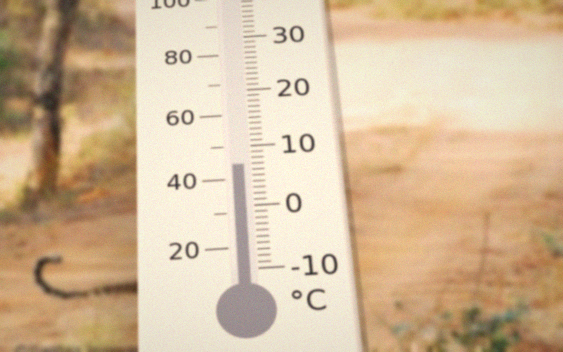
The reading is 7 (°C)
